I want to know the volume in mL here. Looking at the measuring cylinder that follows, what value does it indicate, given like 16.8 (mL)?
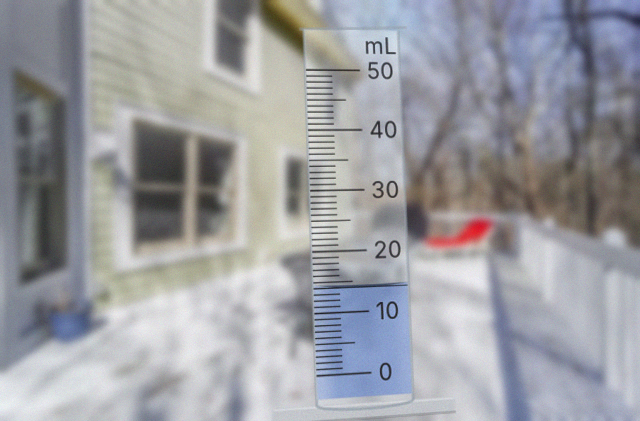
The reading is 14 (mL)
